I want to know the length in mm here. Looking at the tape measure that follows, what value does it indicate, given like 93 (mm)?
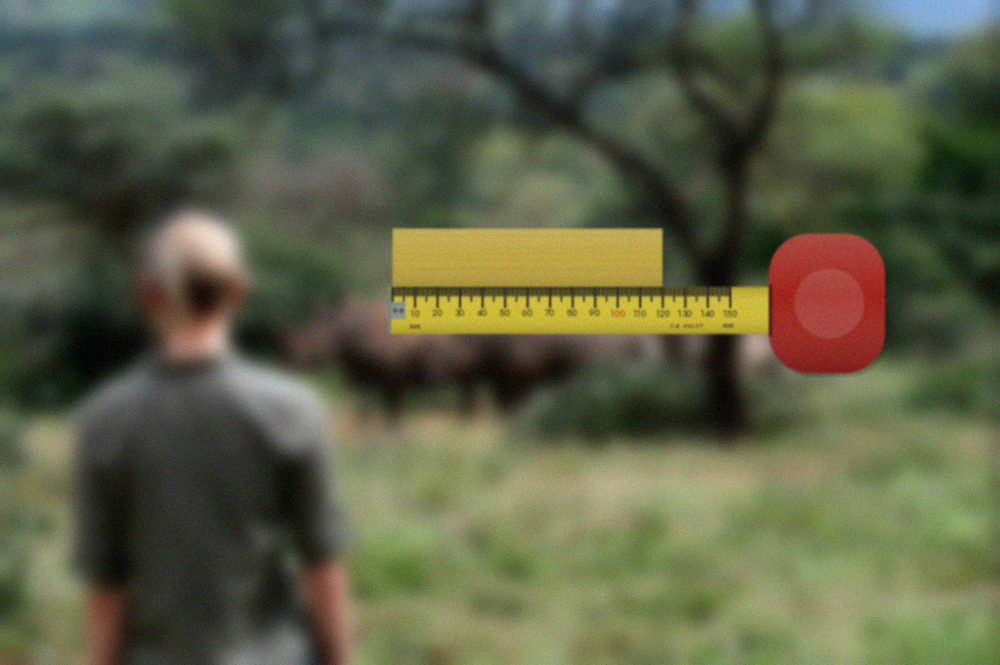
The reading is 120 (mm)
